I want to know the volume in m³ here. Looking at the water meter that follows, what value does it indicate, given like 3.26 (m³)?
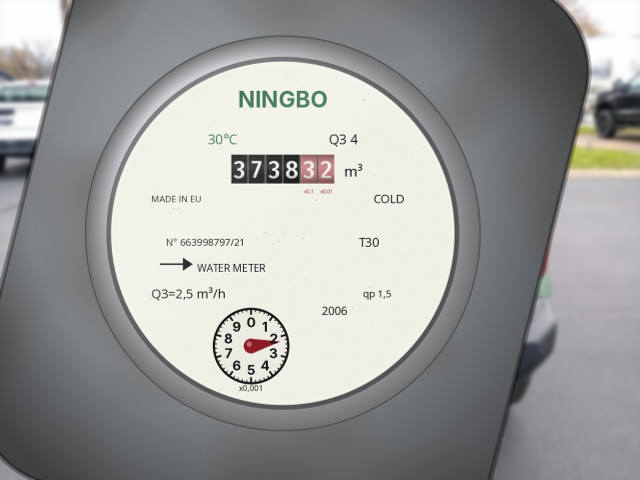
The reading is 3738.322 (m³)
